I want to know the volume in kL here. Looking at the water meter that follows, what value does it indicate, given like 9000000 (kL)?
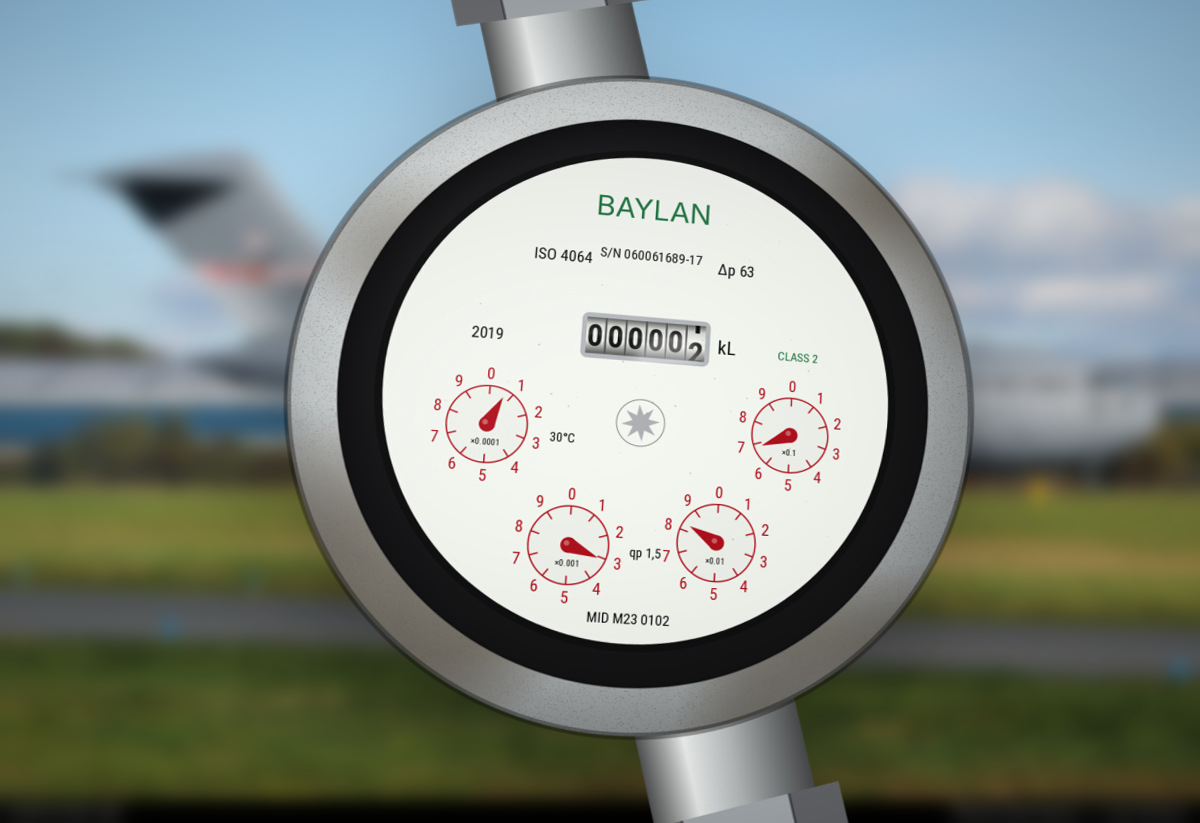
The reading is 1.6830 (kL)
